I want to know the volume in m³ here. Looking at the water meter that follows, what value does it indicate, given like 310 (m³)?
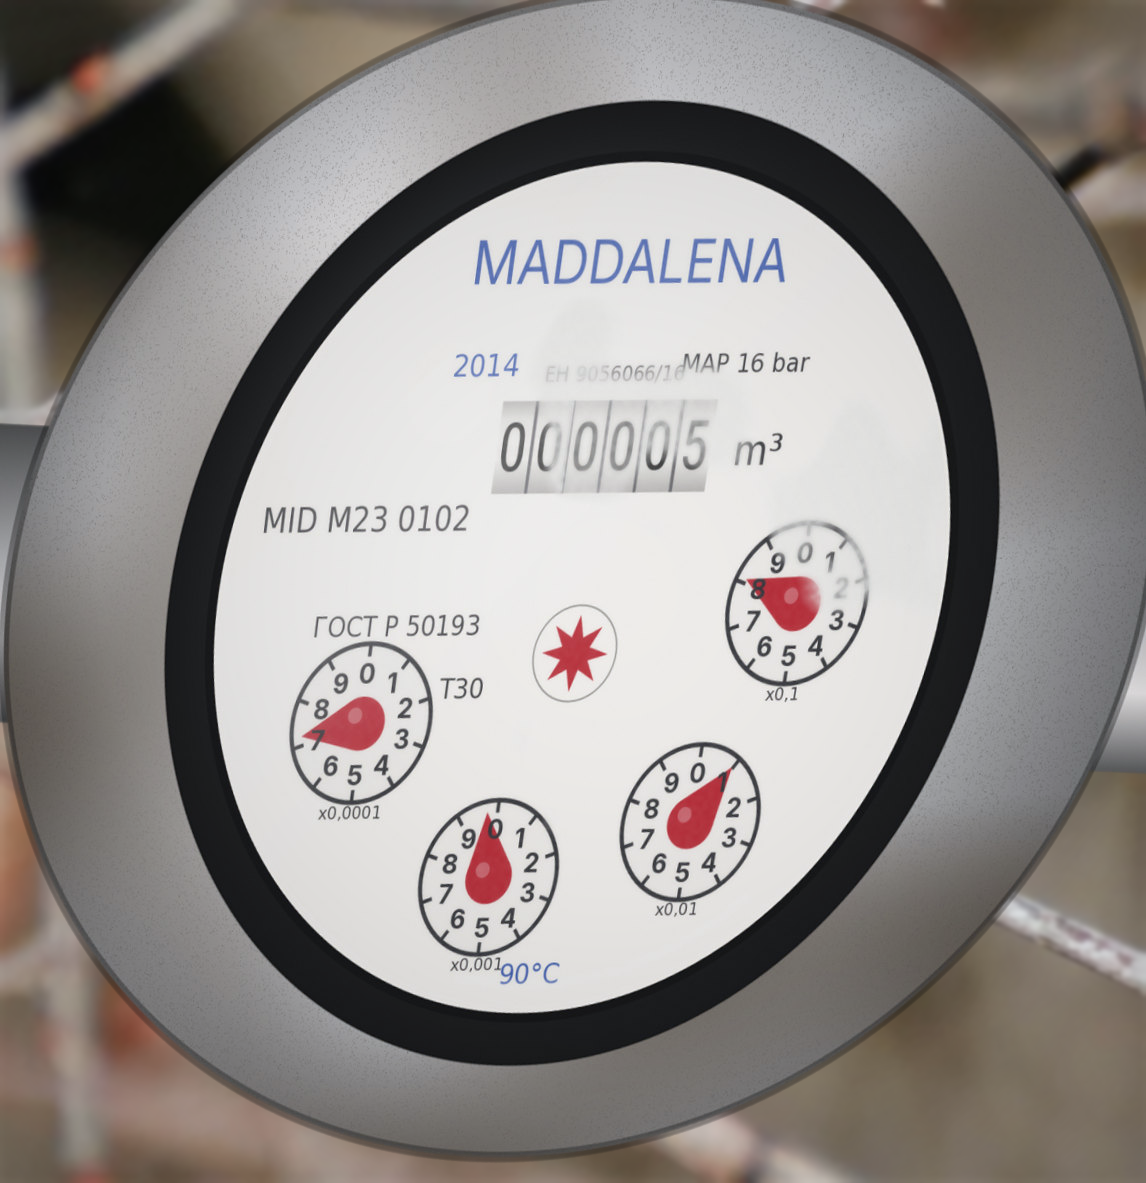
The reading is 5.8097 (m³)
